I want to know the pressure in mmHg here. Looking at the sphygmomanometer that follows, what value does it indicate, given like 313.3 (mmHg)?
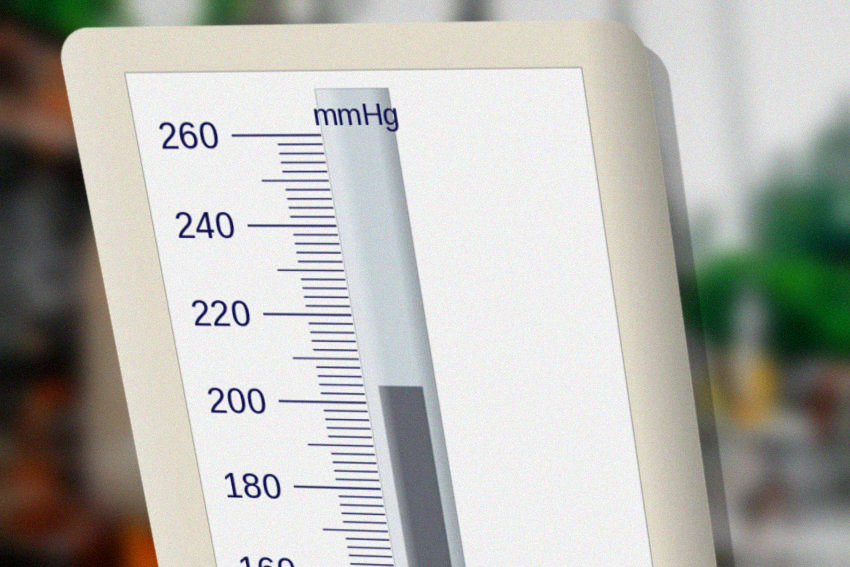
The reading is 204 (mmHg)
